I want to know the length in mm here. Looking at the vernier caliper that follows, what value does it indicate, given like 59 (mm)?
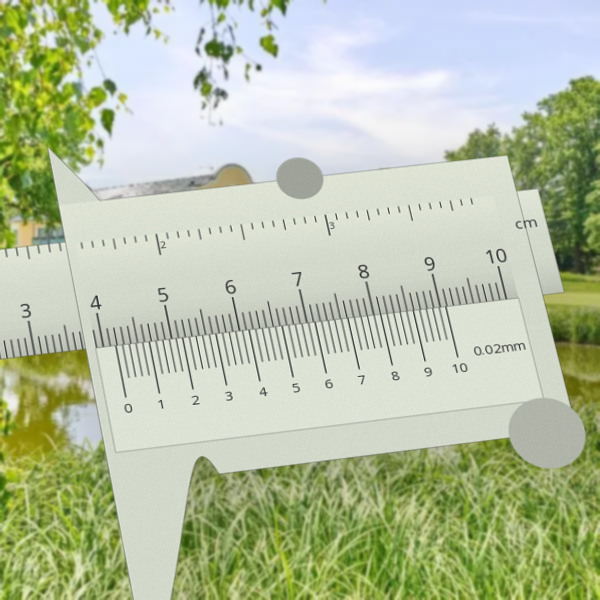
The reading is 41.8 (mm)
